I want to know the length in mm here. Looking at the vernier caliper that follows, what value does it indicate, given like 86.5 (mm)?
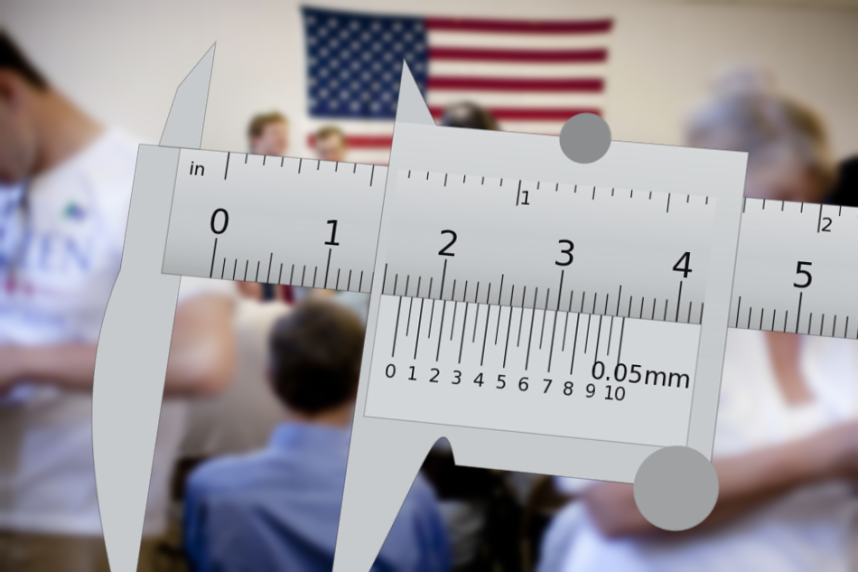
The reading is 16.6 (mm)
